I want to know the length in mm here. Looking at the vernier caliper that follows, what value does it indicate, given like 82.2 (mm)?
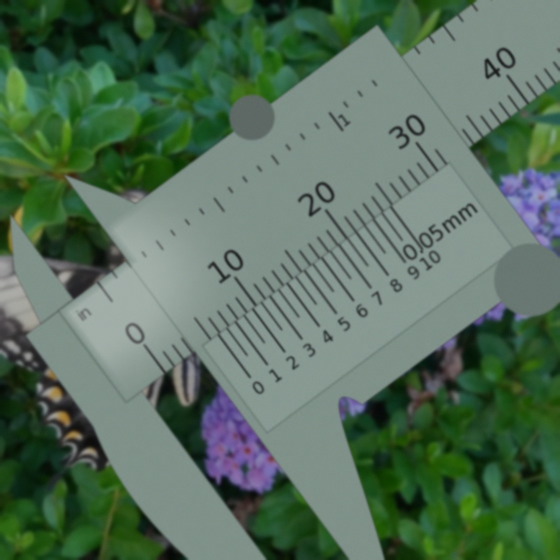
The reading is 5.8 (mm)
